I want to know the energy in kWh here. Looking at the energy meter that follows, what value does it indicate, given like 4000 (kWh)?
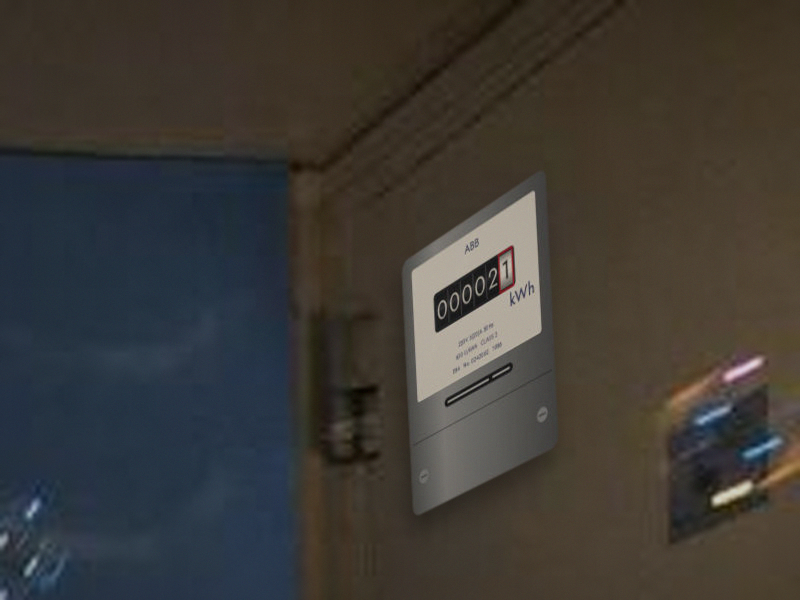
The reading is 2.1 (kWh)
